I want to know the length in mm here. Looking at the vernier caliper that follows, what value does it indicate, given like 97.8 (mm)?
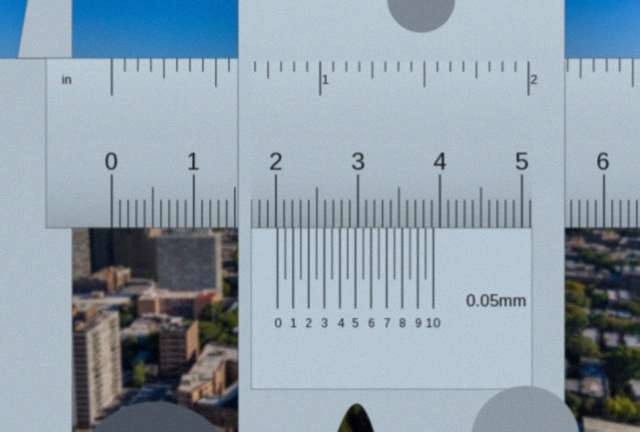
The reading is 20.2 (mm)
